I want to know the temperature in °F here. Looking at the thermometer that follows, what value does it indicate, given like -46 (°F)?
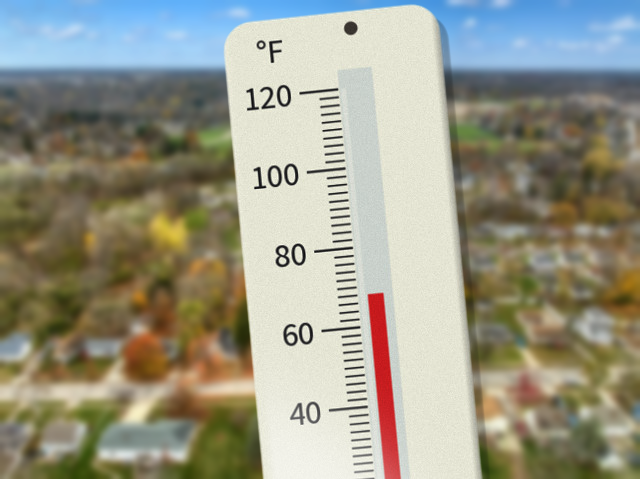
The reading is 68 (°F)
